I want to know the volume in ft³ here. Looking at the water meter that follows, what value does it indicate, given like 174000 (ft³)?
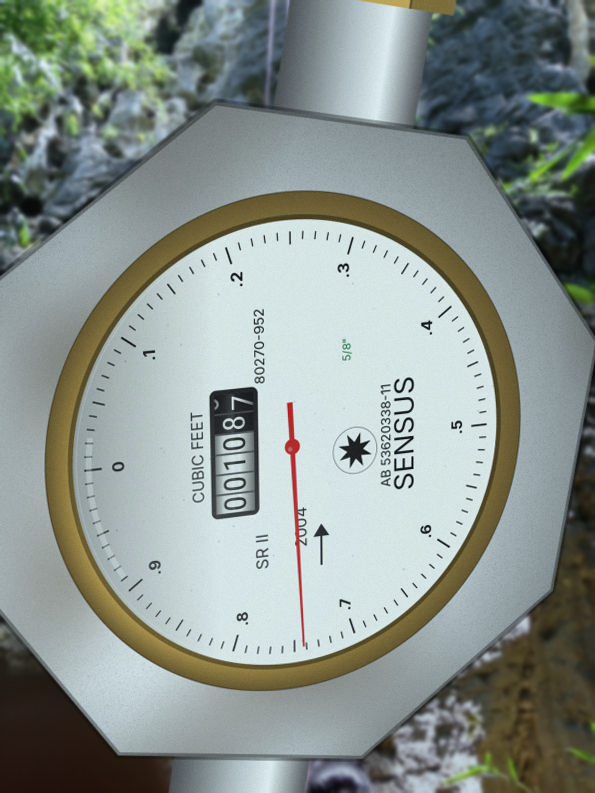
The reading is 1086.74 (ft³)
